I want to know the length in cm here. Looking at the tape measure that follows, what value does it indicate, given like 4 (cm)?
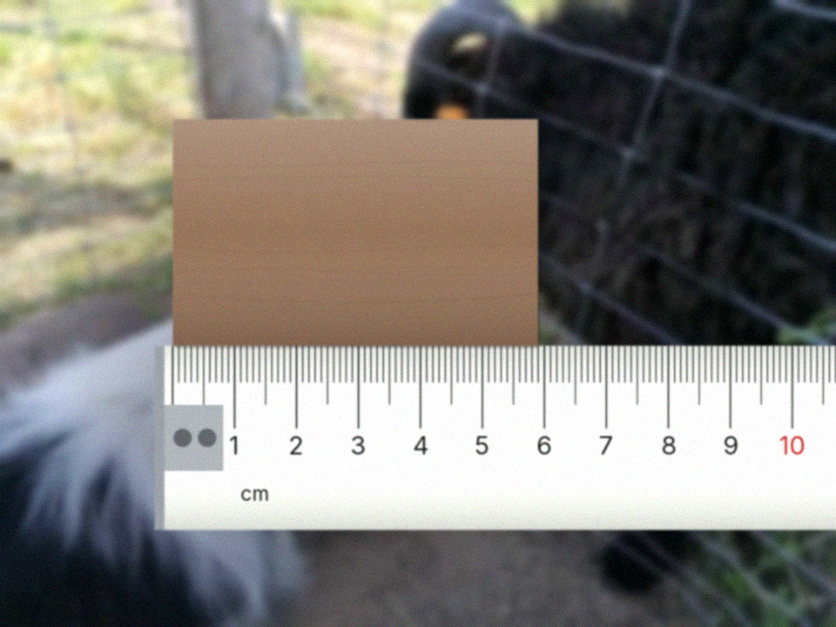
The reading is 5.9 (cm)
